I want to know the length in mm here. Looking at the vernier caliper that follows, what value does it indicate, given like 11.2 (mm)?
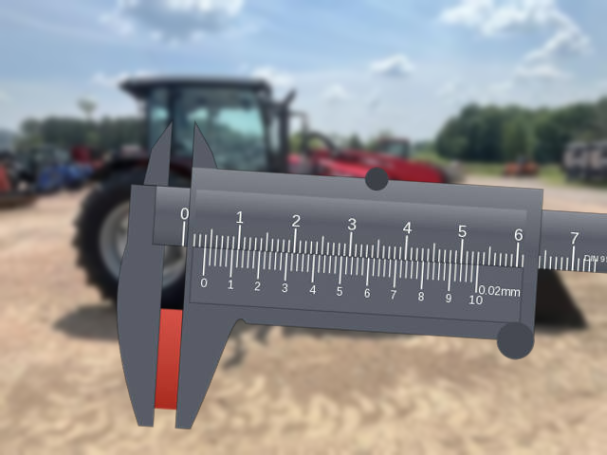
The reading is 4.0 (mm)
